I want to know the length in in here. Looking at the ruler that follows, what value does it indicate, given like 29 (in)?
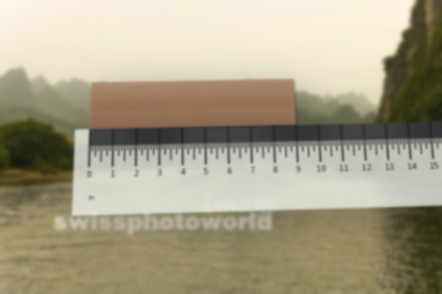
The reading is 9 (in)
